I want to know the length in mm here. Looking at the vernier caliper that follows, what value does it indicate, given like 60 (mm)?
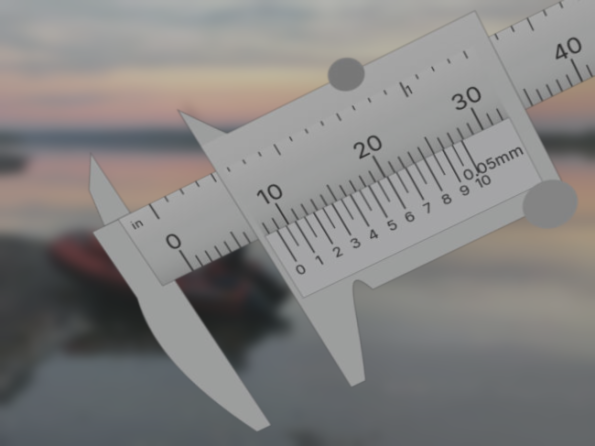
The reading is 8.8 (mm)
